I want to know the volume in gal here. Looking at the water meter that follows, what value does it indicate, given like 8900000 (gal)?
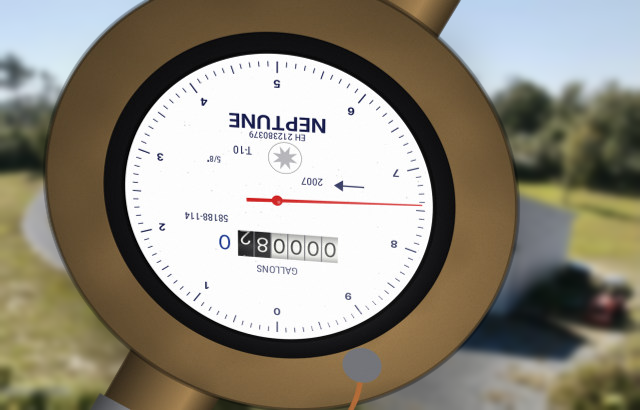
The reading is 817.4 (gal)
